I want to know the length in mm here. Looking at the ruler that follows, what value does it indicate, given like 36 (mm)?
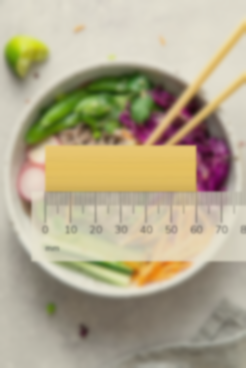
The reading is 60 (mm)
